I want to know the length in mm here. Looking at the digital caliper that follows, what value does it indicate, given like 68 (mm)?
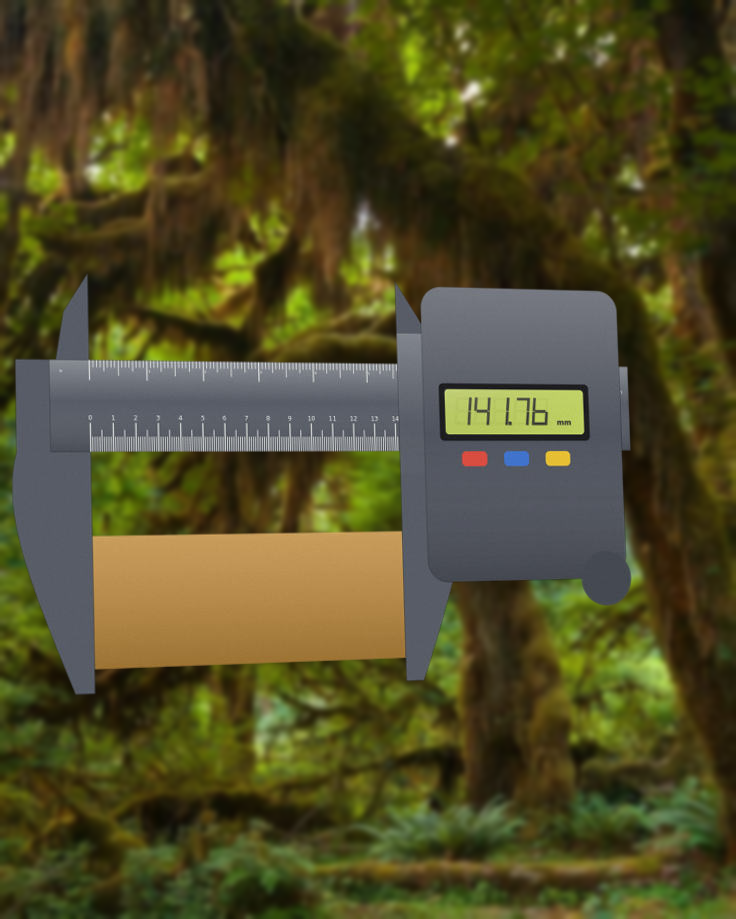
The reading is 141.76 (mm)
